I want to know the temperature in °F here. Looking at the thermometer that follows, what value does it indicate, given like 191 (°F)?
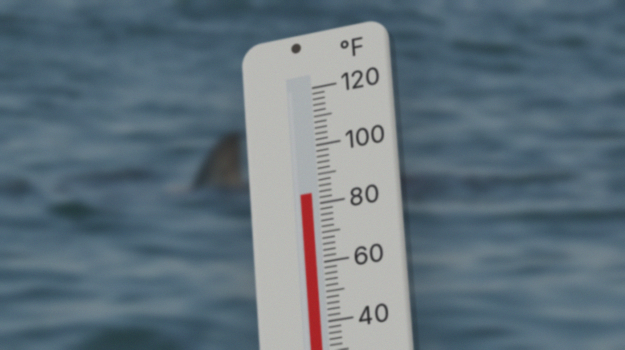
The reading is 84 (°F)
